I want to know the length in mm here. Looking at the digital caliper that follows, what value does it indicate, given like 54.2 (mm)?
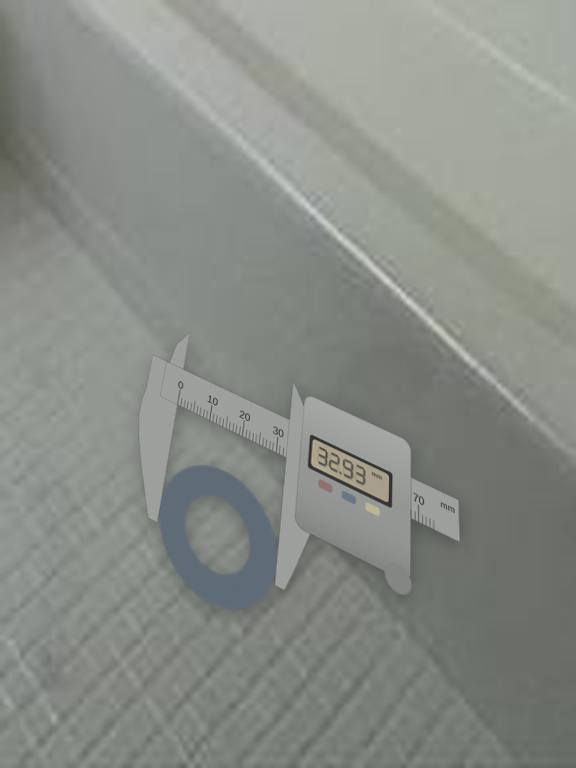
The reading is 32.93 (mm)
